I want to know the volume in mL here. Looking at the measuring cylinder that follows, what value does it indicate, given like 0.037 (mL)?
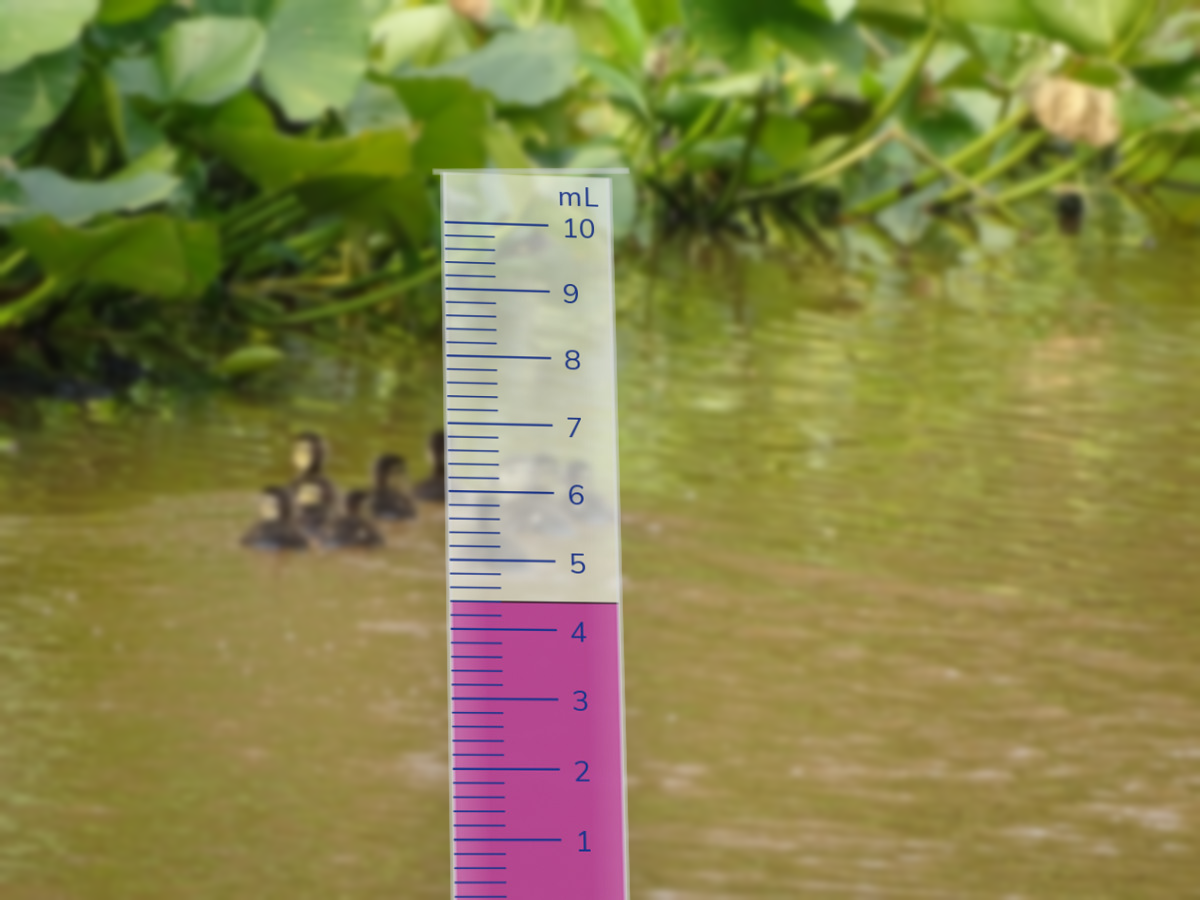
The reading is 4.4 (mL)
